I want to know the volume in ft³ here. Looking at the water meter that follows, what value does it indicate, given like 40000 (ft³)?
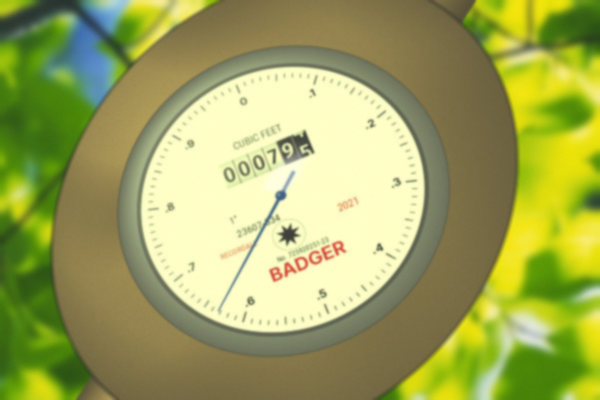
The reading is 794.63 (ft³)
